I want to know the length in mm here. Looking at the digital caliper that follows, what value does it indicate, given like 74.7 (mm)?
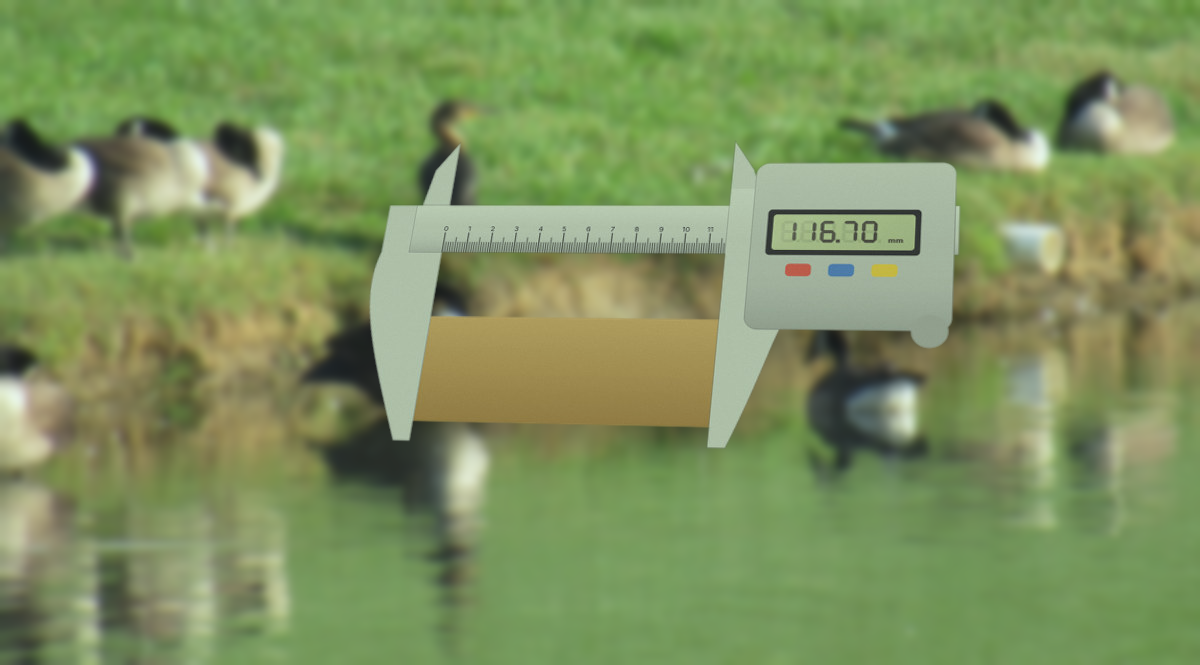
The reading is 116.70 (mm)
